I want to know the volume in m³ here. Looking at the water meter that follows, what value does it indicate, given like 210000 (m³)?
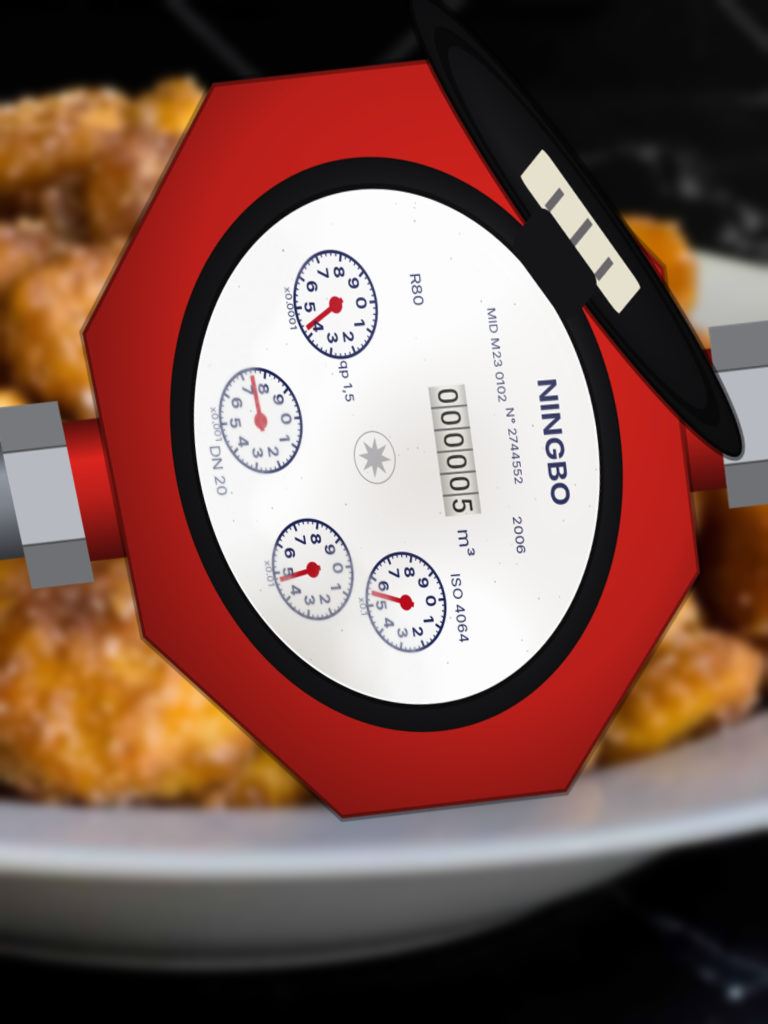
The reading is 5.5474 (m³)
